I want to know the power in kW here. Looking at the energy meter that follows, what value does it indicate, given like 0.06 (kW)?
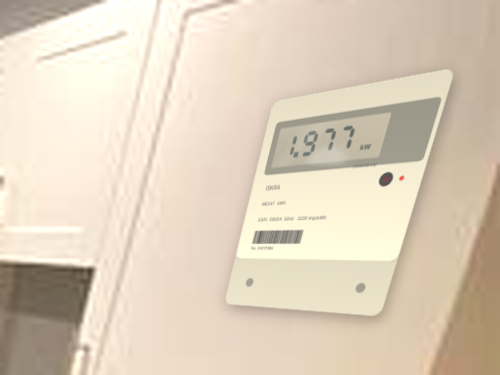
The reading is 1.977 (kW)
